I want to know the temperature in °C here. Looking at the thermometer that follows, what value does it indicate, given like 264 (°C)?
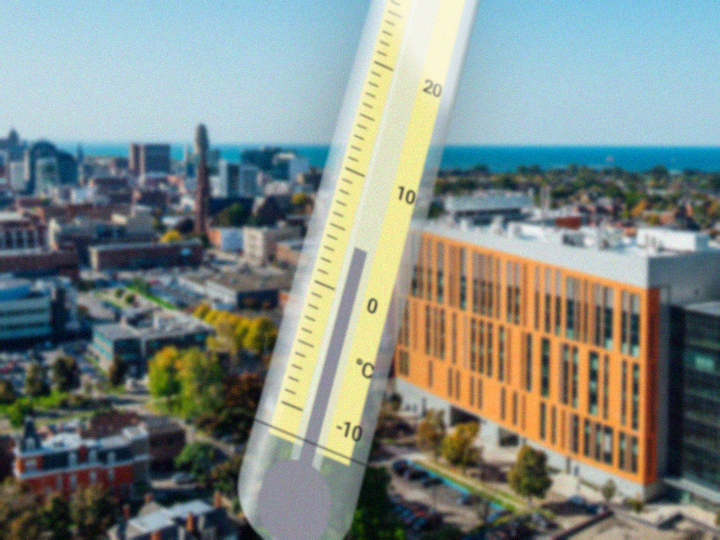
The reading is 4 (°C)
